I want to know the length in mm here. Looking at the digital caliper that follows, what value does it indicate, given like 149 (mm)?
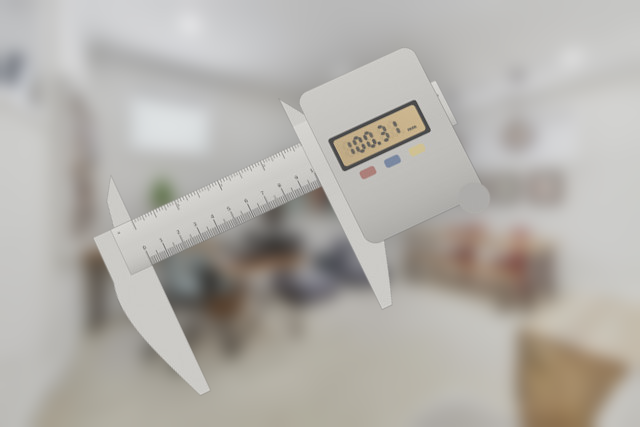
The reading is 100.31 (mm)
